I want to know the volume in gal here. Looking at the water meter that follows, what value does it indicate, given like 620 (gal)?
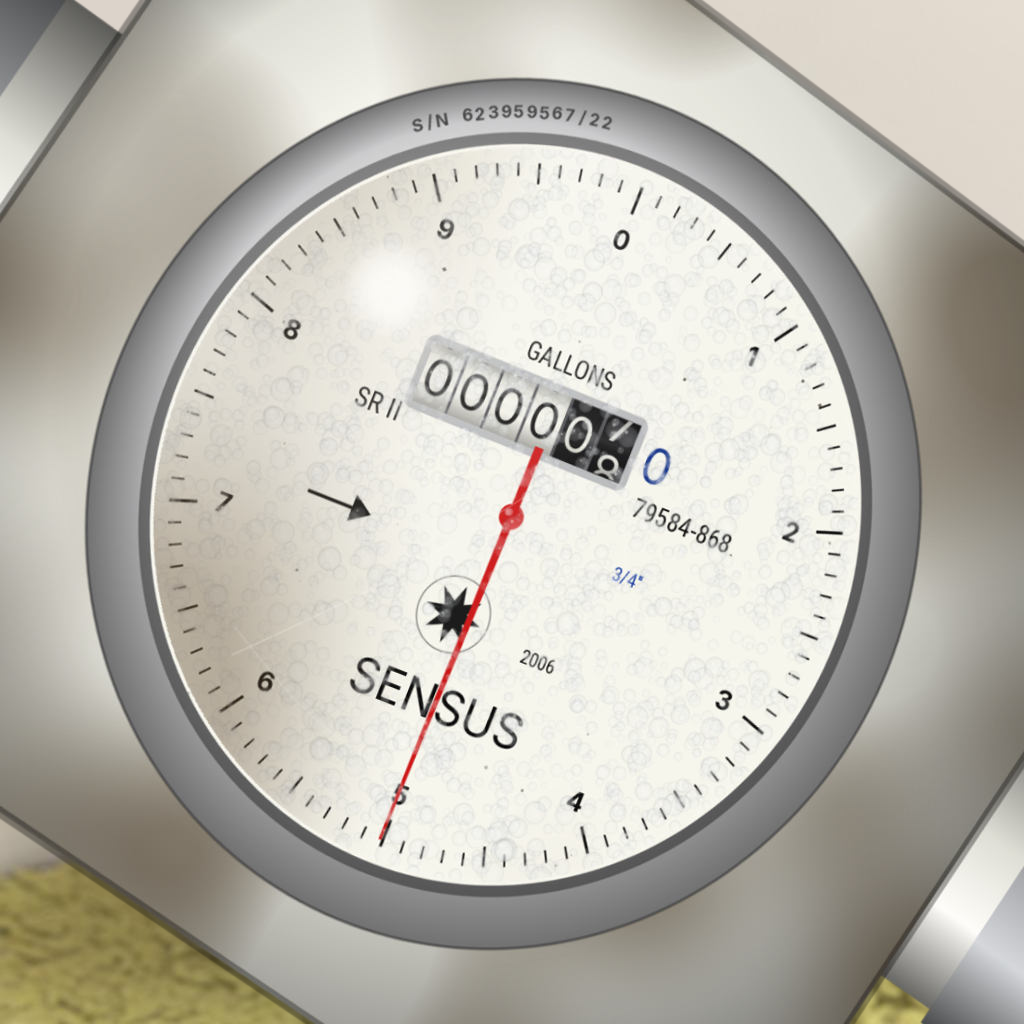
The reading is 75.0 (gal)
